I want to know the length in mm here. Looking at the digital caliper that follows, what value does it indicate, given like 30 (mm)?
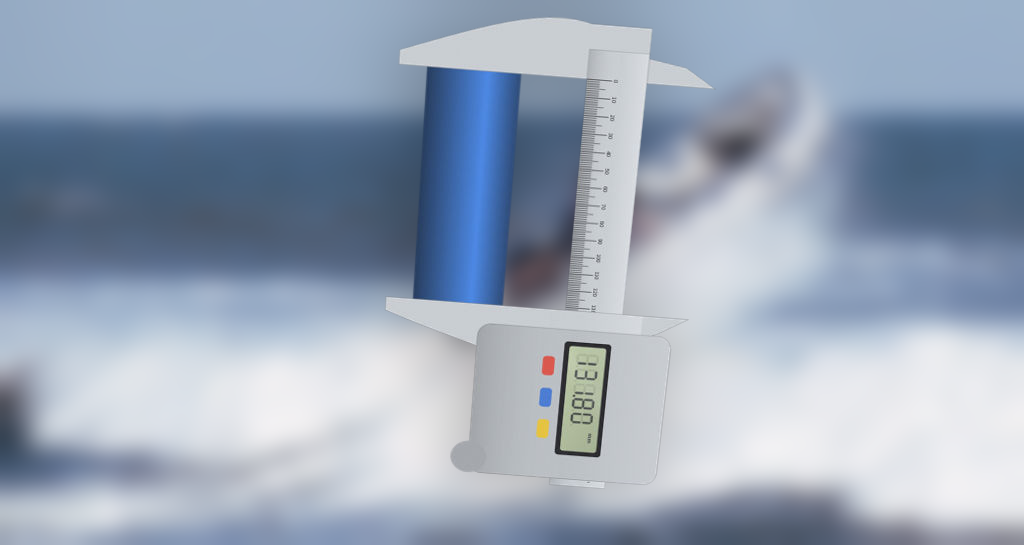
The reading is 131.80 (mm)
